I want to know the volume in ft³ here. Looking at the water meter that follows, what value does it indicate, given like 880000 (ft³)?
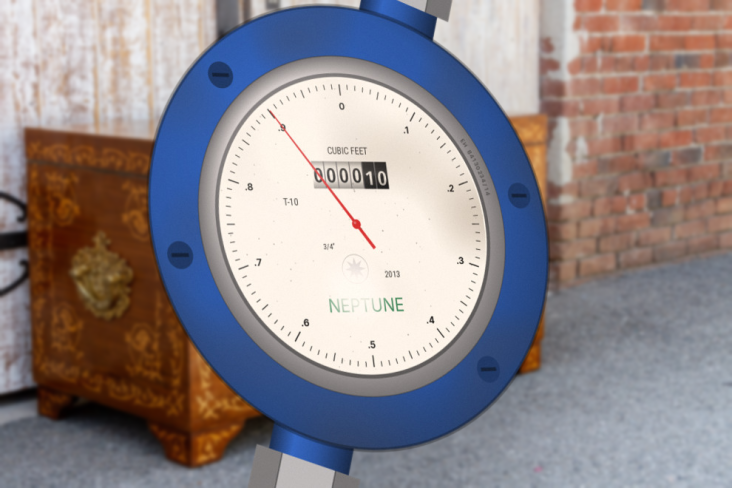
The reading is 9.90 (ft³)
